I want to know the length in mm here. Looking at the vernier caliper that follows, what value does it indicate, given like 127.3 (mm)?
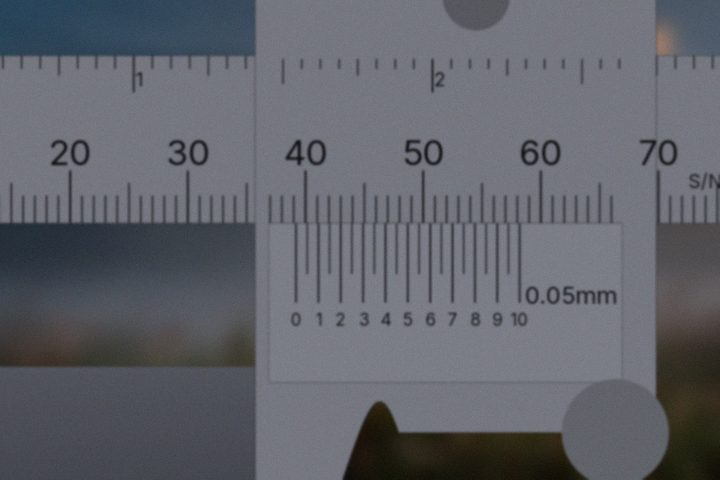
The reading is 39.2 (mm)
